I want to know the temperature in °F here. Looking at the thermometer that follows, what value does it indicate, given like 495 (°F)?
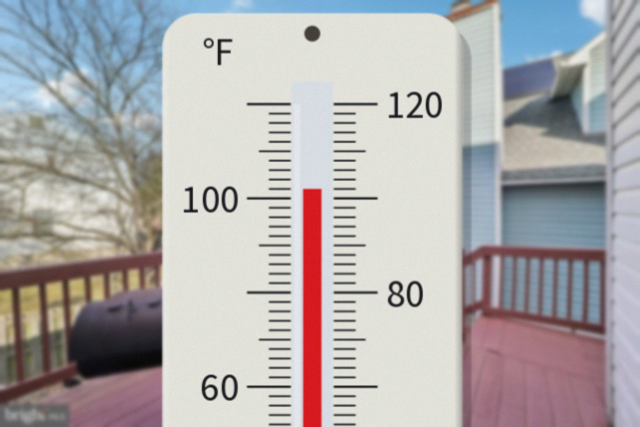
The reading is 102 (°F)
